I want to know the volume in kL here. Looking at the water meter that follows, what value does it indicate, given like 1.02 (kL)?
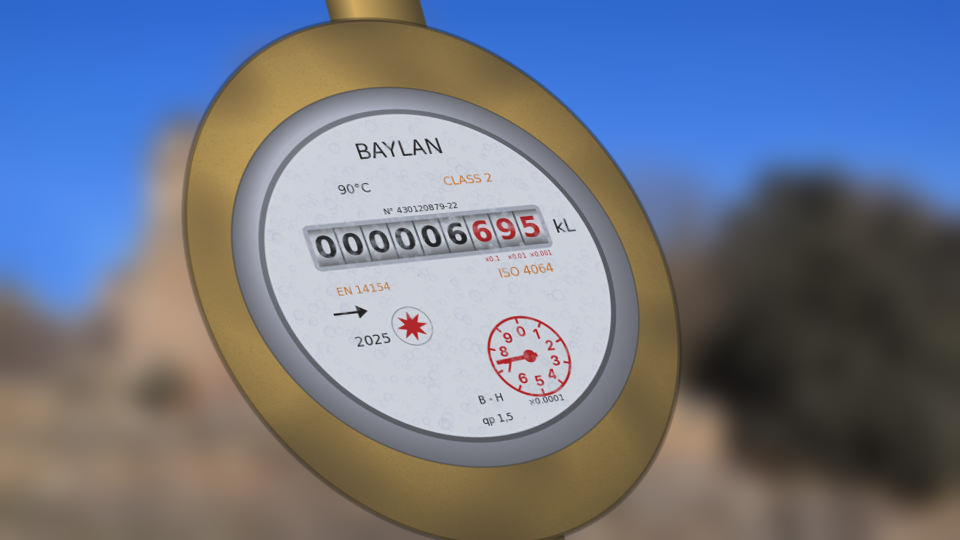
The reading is 6.6957 (kL)
